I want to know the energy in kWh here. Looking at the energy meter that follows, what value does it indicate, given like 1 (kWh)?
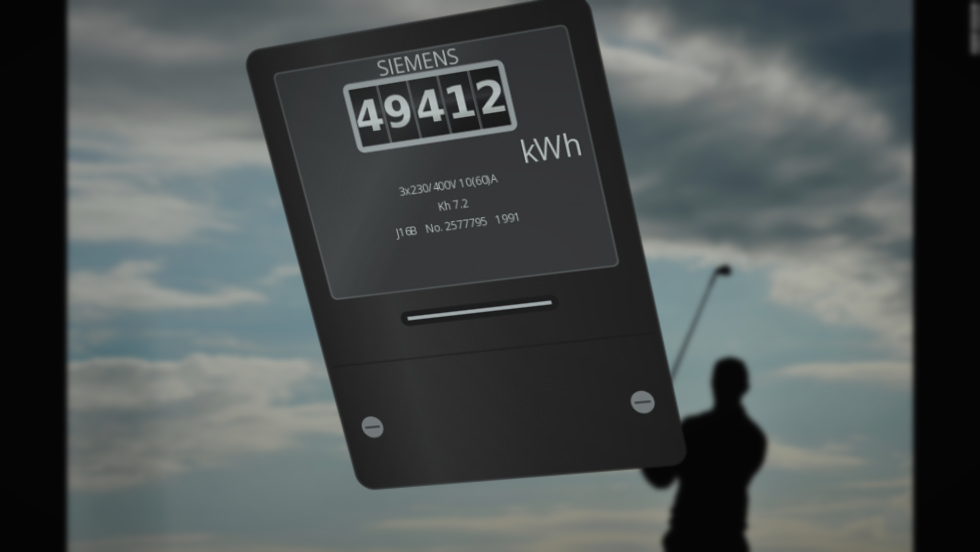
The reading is 49412 (kWh)
